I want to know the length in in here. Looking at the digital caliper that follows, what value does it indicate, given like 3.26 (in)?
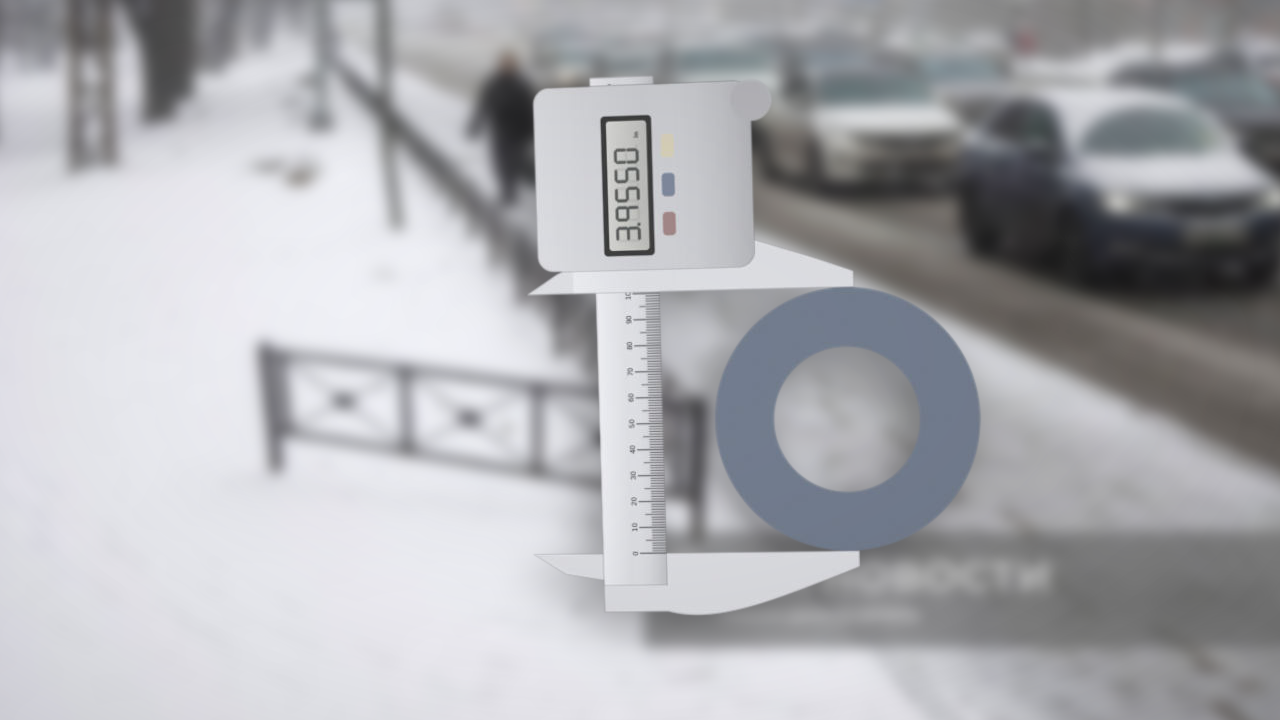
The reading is 3.9550 (in)
